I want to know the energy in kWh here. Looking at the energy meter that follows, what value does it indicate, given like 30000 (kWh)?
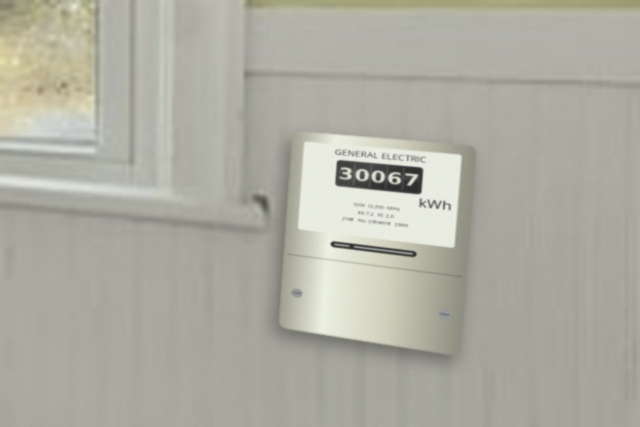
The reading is 30067 (kWh)
